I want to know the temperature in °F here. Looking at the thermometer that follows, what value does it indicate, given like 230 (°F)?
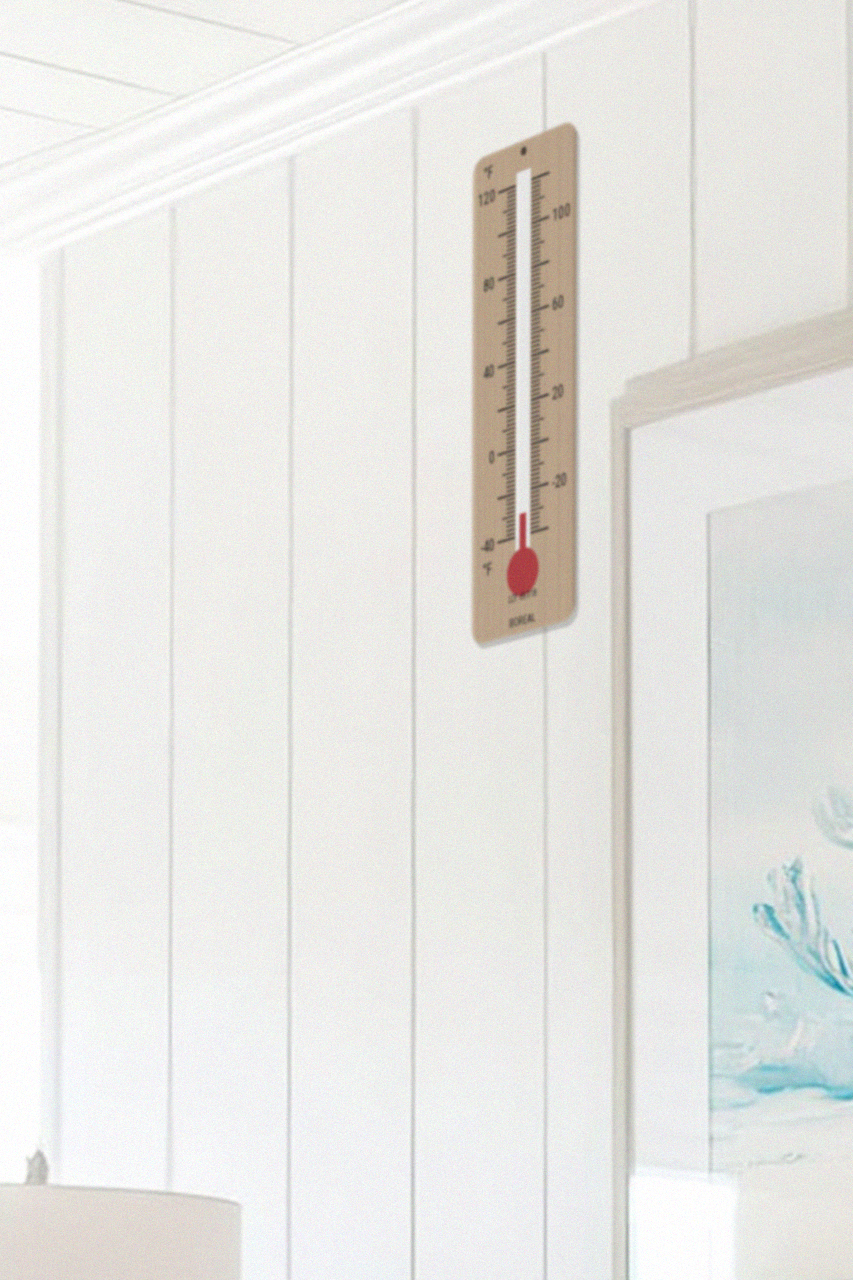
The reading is -30 (°F)
